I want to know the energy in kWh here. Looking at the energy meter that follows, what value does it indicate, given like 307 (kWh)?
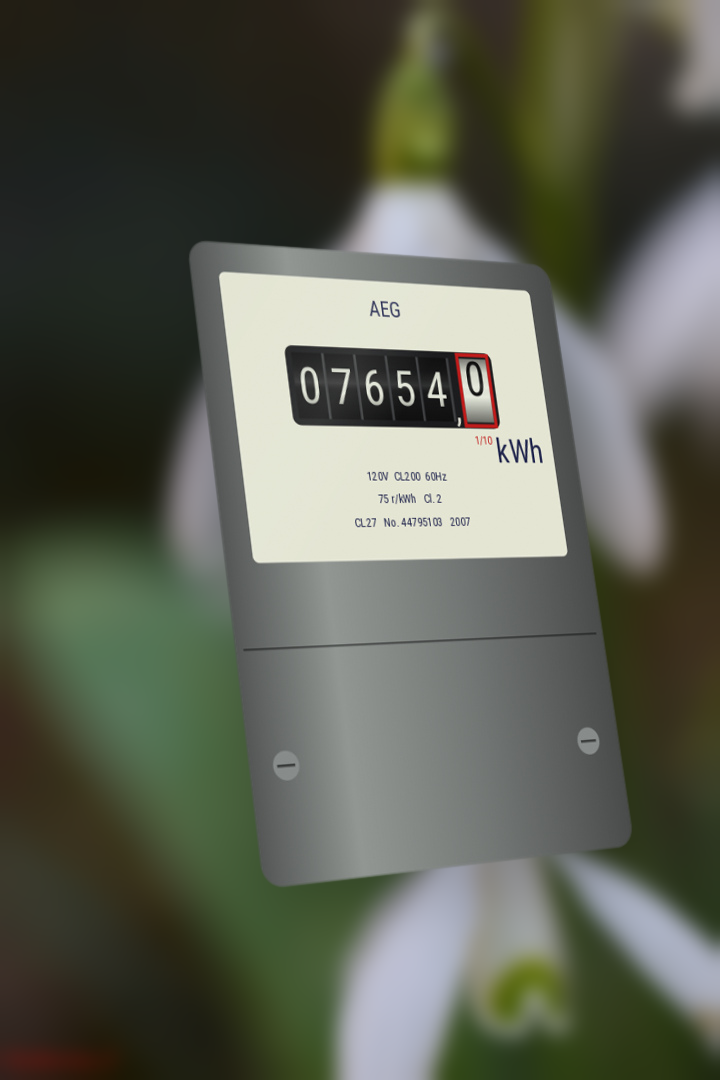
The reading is 7654.0 (kWh)
